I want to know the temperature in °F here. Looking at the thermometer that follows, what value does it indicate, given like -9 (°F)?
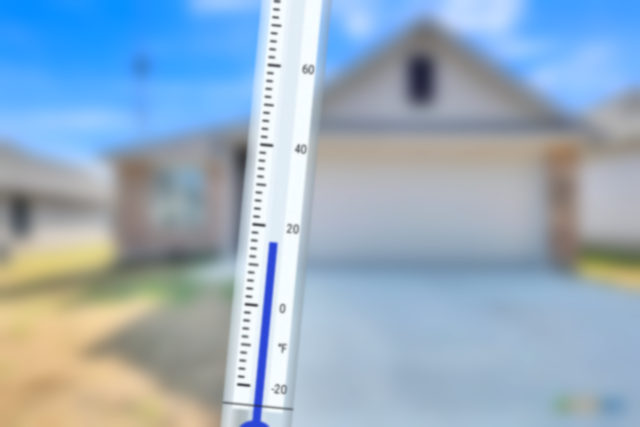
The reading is 16 (°F)
